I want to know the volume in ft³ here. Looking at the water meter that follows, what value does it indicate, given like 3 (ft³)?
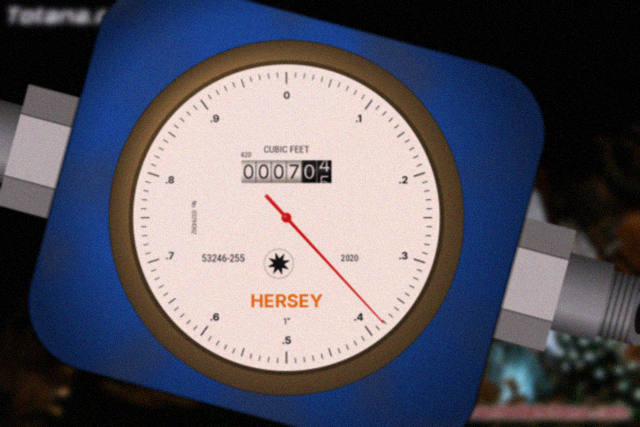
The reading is 704.38 (ft³)
